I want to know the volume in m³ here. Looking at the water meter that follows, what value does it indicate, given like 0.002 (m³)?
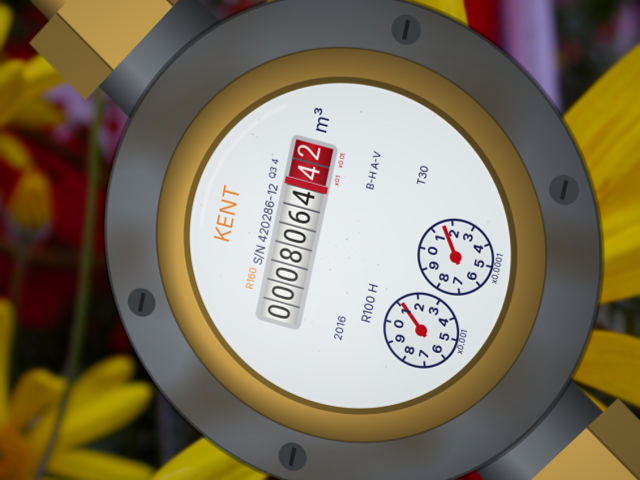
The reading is 8064.4211 (m³)
